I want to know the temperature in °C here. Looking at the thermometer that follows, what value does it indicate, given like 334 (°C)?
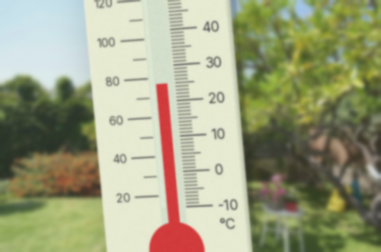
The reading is 25 (°C)
